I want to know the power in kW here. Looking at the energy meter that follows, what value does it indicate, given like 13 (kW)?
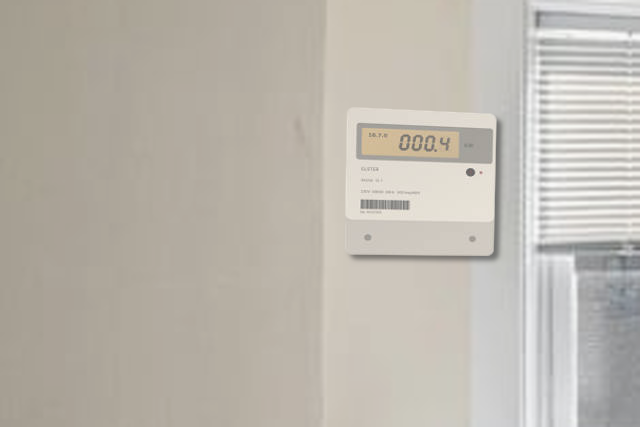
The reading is 0.4 (kW)
